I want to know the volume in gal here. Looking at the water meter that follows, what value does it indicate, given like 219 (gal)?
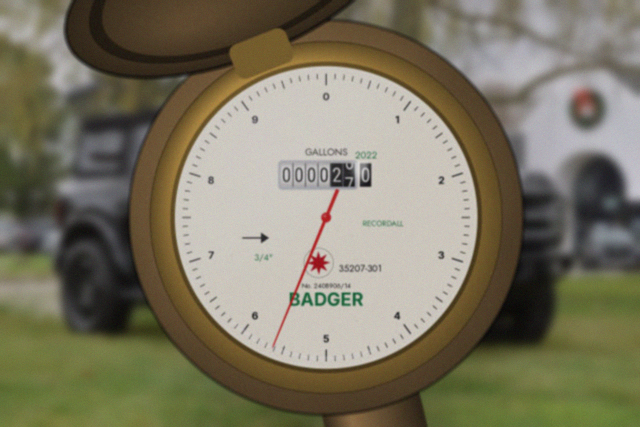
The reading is 265.6 (gal)
